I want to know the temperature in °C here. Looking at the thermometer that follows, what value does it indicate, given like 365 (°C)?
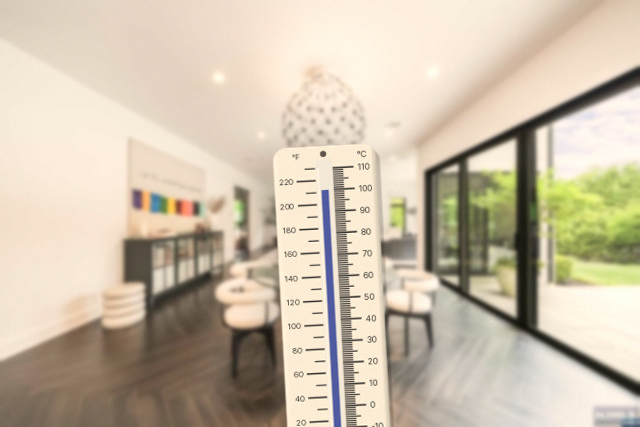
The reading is 100 (°C)
